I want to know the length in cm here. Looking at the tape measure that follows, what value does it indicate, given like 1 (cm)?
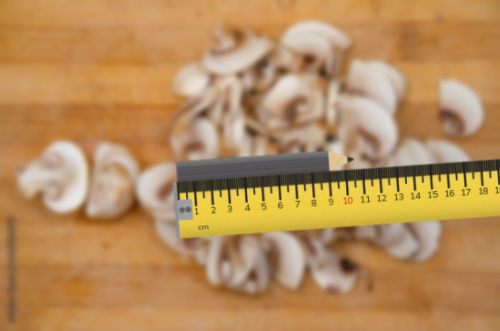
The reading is 10.5 (cm)
